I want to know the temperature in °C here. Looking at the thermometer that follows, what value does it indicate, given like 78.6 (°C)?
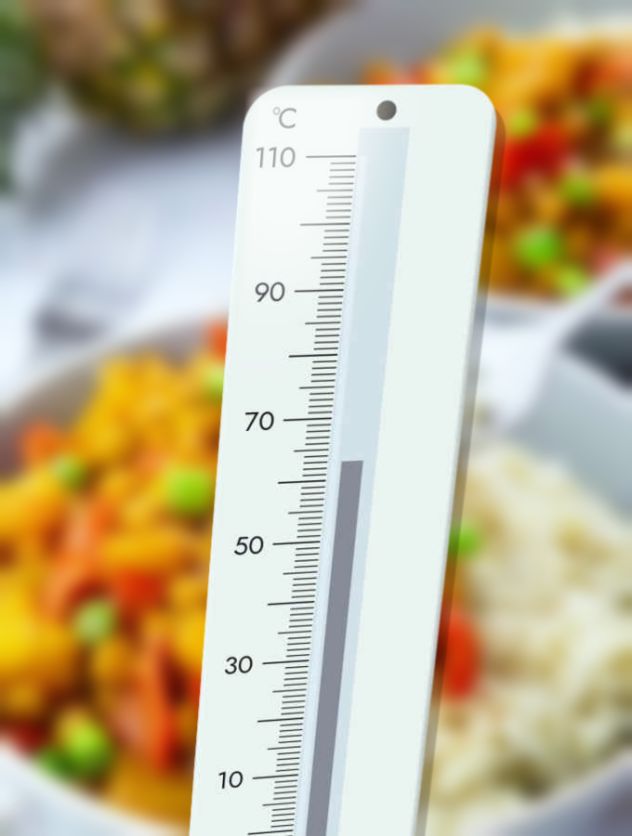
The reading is 63 (°C)
